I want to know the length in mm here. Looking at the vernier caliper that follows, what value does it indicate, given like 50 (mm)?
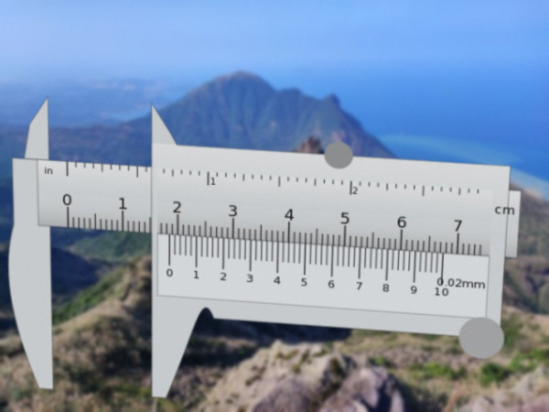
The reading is 18.5 (mm)
